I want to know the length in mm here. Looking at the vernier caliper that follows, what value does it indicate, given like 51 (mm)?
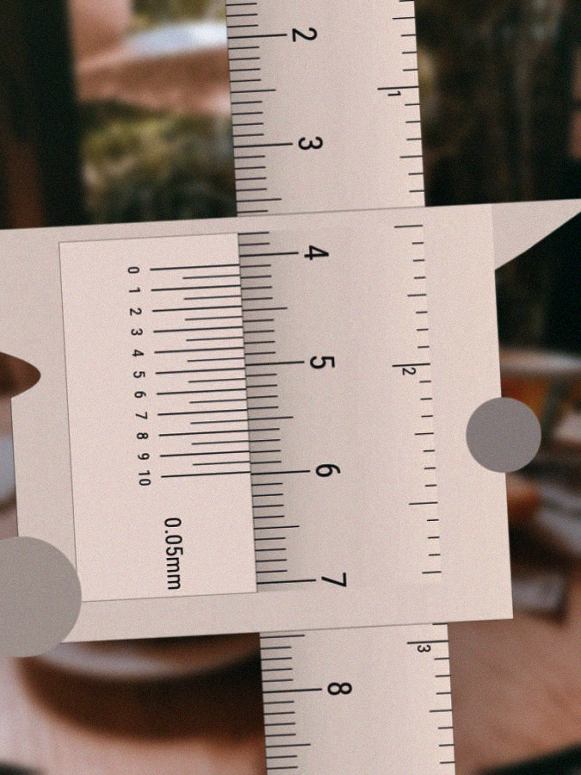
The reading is 40.8 (mm)
